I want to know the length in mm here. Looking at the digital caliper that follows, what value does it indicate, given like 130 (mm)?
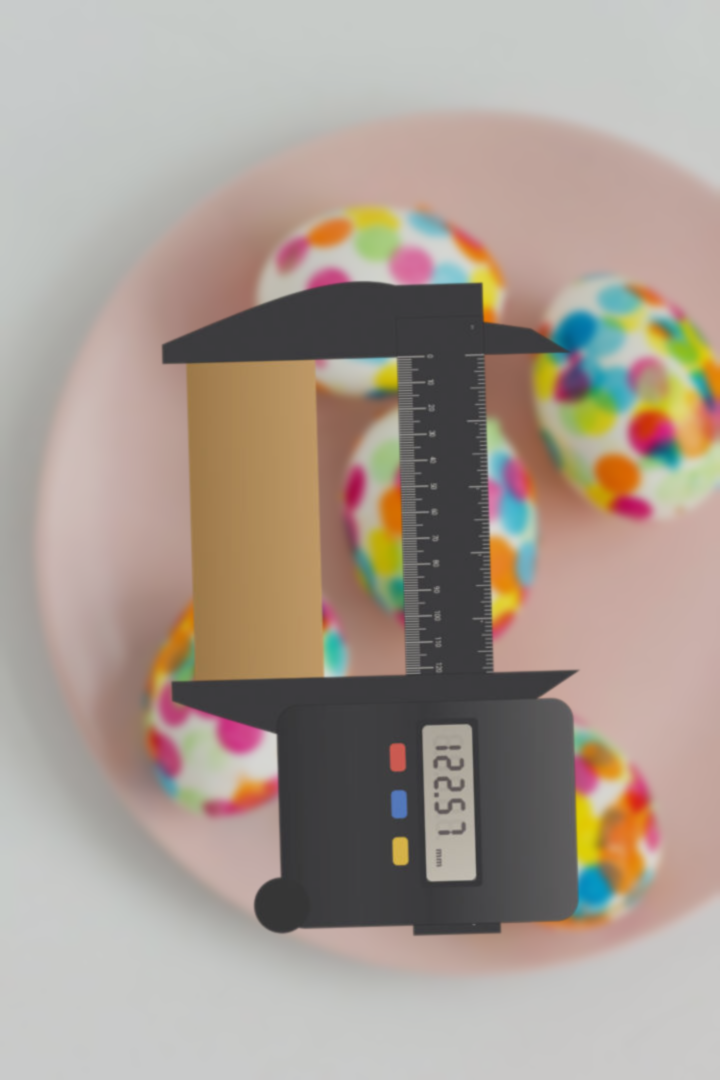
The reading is 122.57 (mm)
